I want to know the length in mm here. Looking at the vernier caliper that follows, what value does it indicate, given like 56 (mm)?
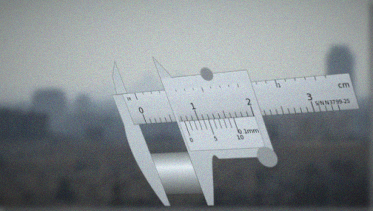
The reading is 7.4 (mm)
